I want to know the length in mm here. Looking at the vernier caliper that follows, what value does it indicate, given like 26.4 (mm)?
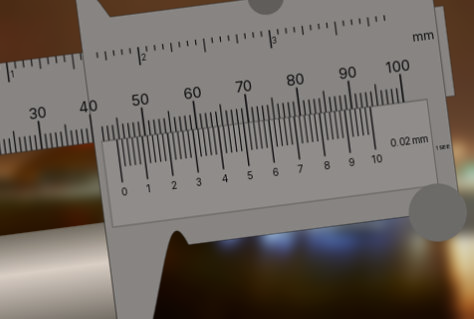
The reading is 44.5 (mm)
